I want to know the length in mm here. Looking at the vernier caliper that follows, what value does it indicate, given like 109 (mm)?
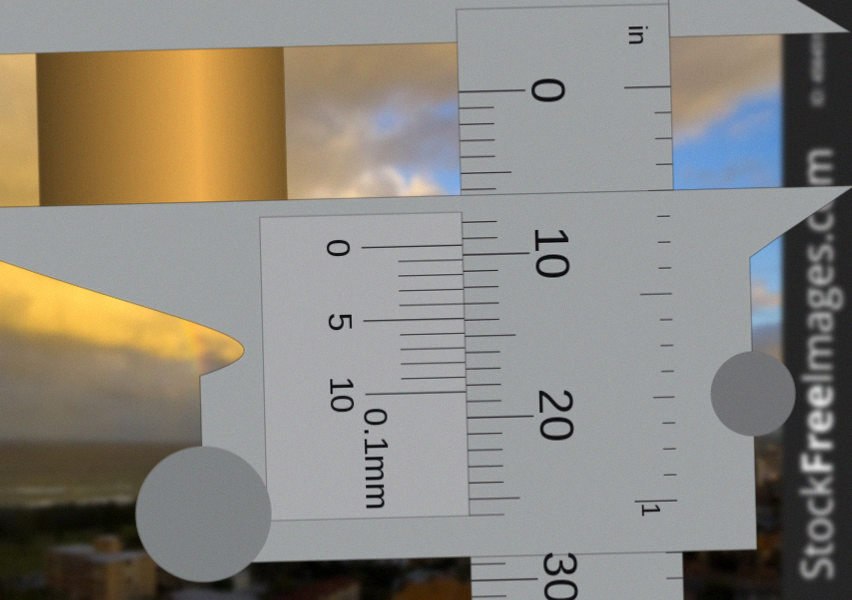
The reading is 9.4 (mm)
